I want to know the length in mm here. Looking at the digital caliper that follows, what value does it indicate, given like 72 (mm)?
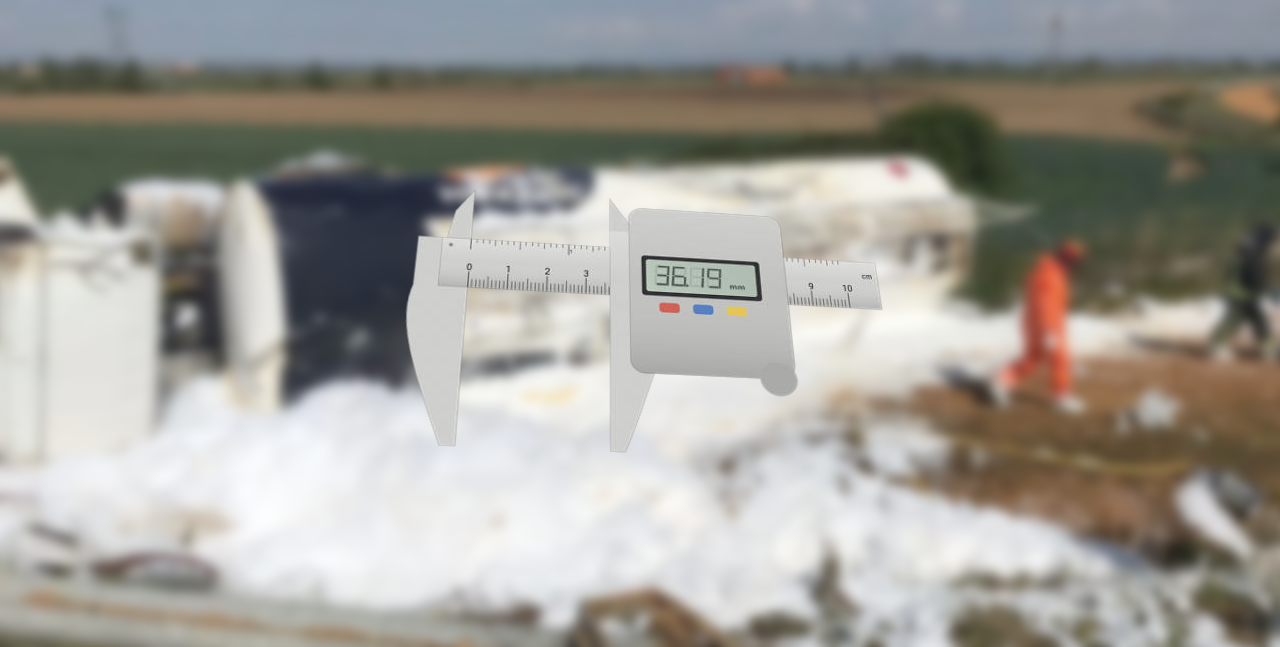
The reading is 36.19 (mm)
